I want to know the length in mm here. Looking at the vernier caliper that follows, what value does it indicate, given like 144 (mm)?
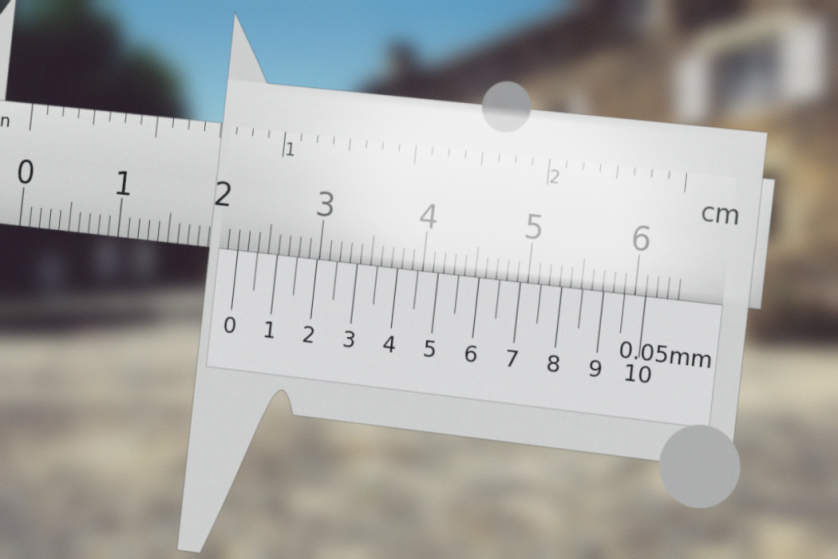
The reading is 22.0 (mm)
